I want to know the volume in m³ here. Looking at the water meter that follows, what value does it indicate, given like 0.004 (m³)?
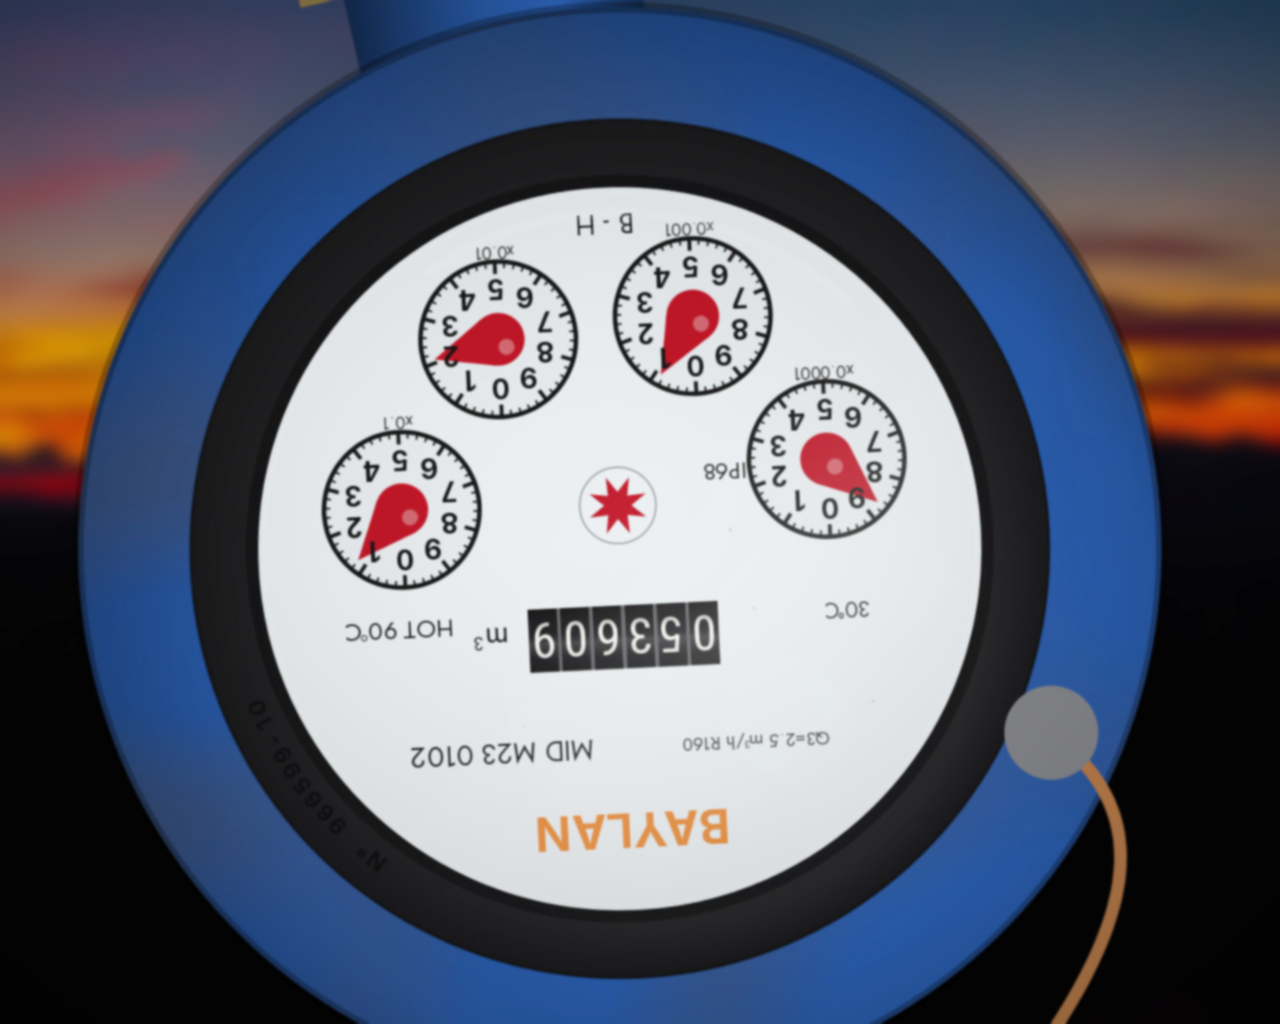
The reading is 53609.1208 (m³)
